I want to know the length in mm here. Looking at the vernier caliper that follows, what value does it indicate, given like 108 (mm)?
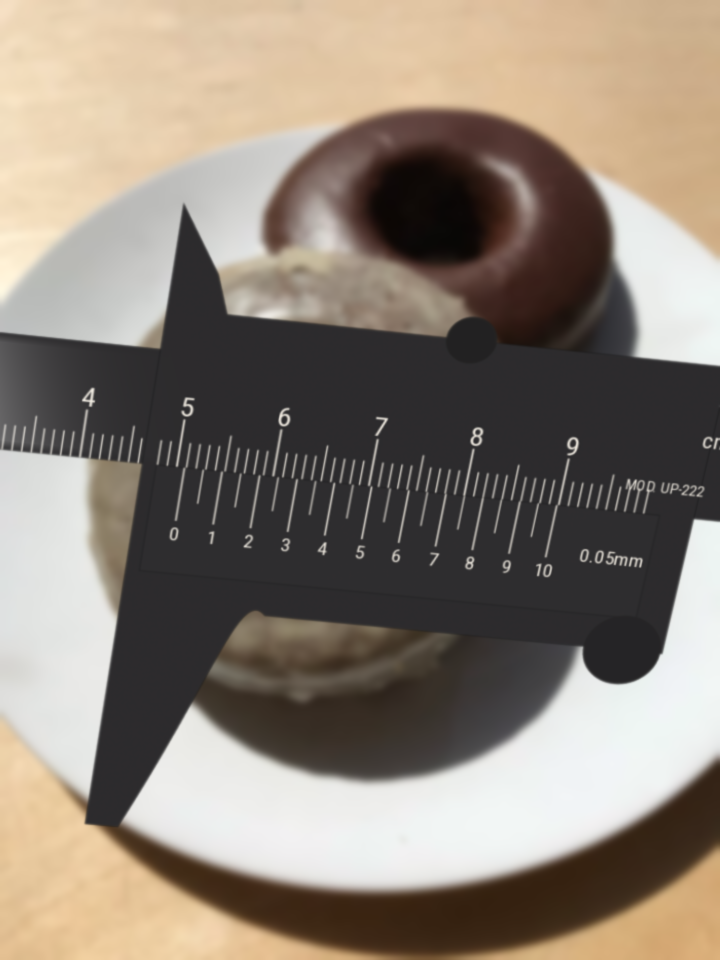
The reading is 50.8 (mm)
